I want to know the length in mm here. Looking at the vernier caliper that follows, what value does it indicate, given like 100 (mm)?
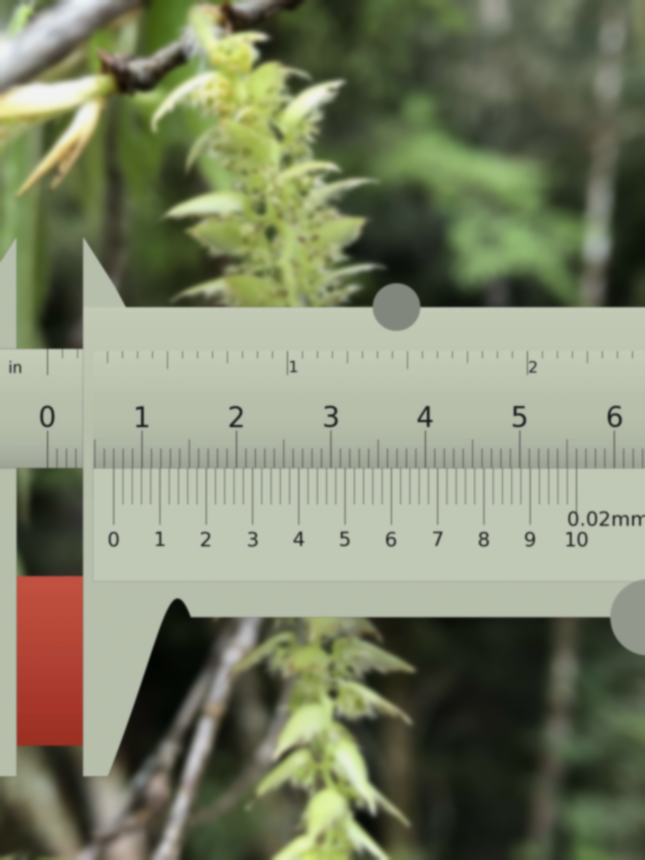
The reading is 7.0 (mm)
